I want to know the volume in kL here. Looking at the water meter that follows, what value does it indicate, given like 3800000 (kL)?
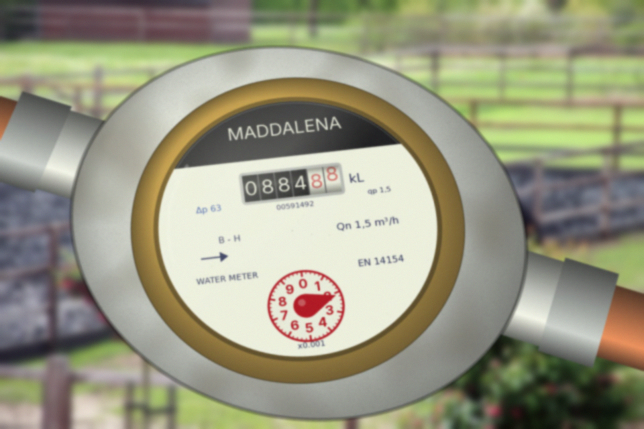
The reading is 884.882 (kL)
